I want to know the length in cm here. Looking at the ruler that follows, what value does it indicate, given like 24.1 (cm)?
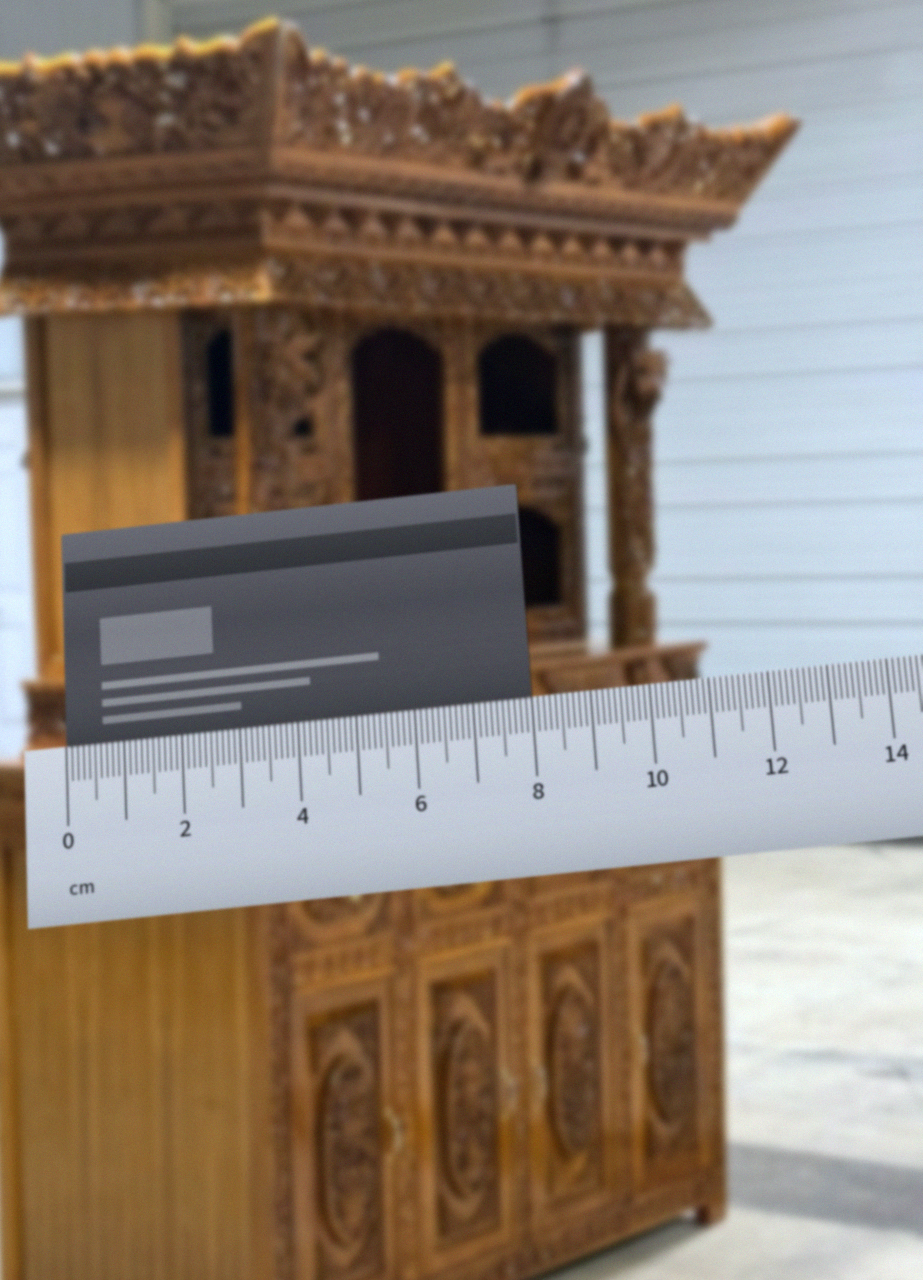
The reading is 8 (cm)
